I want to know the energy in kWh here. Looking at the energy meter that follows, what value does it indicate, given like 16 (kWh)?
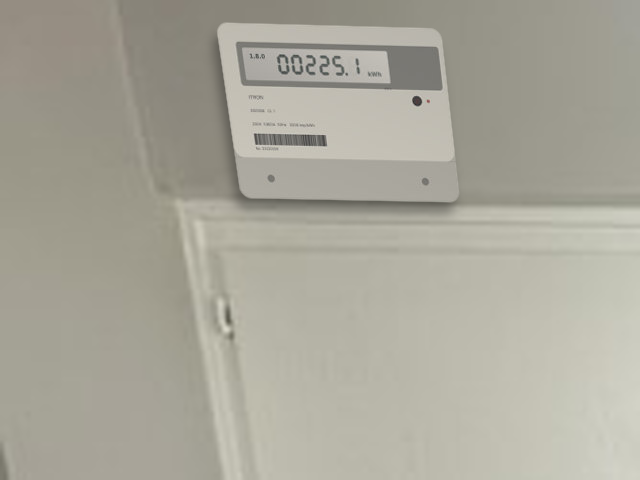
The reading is 225.1 (kWh)
